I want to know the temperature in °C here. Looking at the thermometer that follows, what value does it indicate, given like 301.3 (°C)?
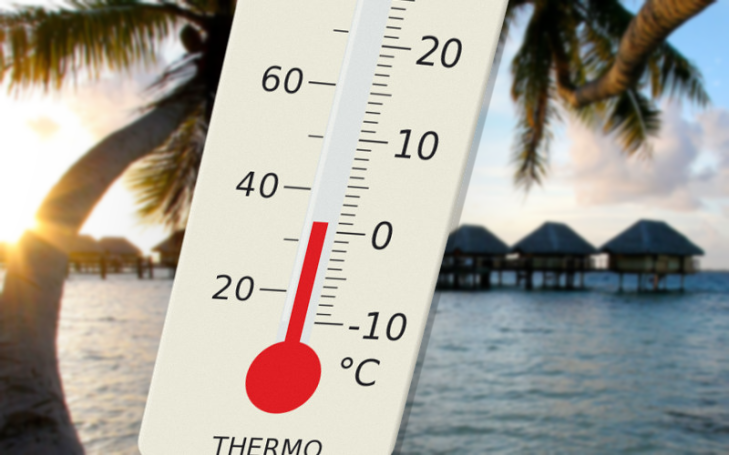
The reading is 1 (°C)
